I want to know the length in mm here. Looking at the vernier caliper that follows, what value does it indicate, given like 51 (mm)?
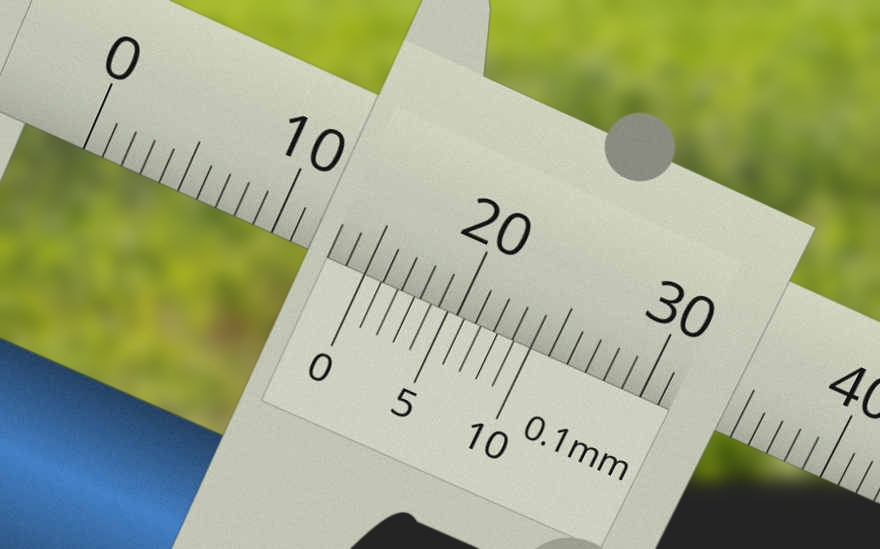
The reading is 15.0 (mm)
